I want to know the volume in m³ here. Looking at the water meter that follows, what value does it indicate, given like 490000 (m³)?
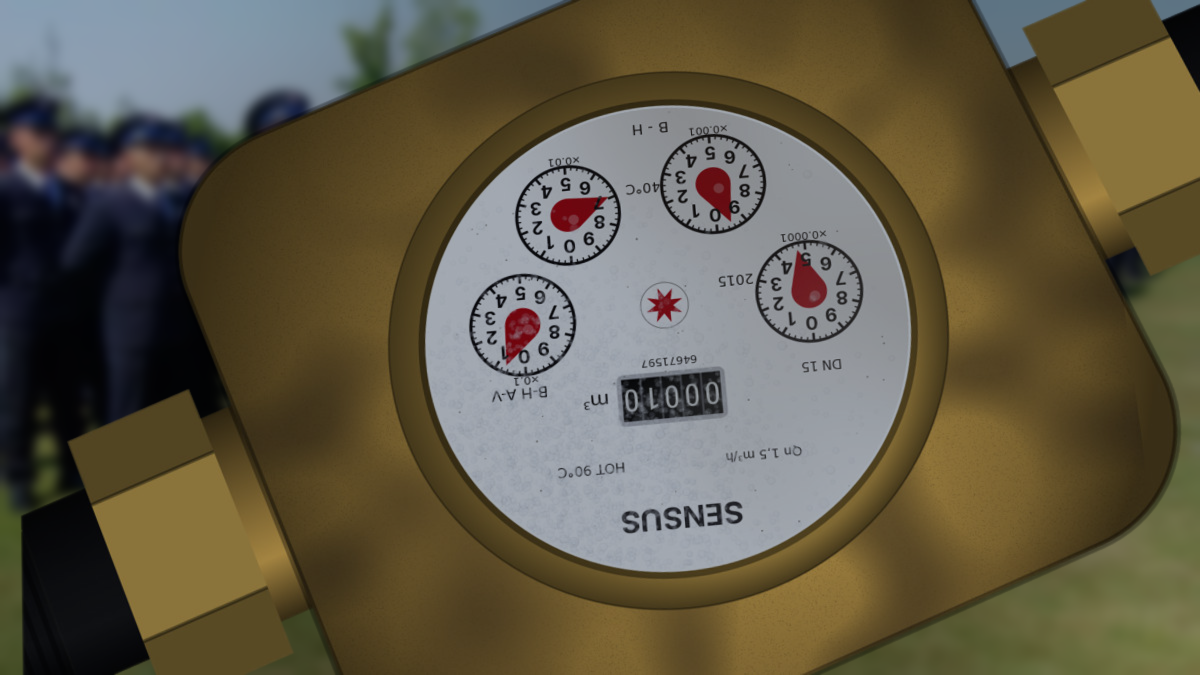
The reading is 10.0694 (m³)
